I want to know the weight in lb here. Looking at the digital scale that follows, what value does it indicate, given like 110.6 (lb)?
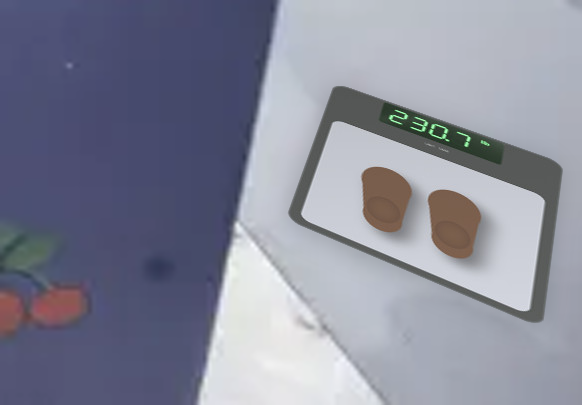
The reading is 230.7 (lb)
